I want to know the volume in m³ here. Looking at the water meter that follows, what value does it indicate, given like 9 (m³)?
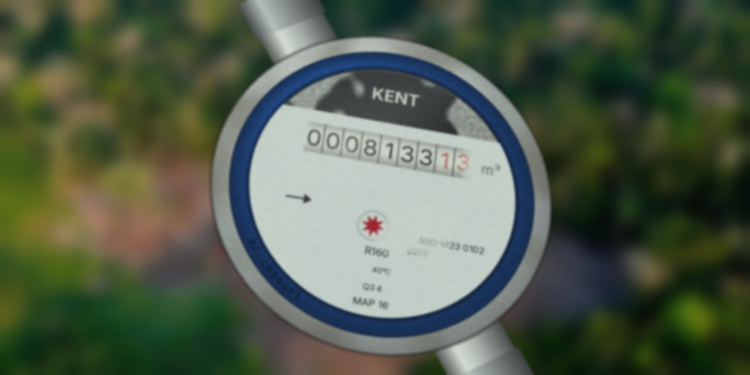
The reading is 8133.13 (m³)
